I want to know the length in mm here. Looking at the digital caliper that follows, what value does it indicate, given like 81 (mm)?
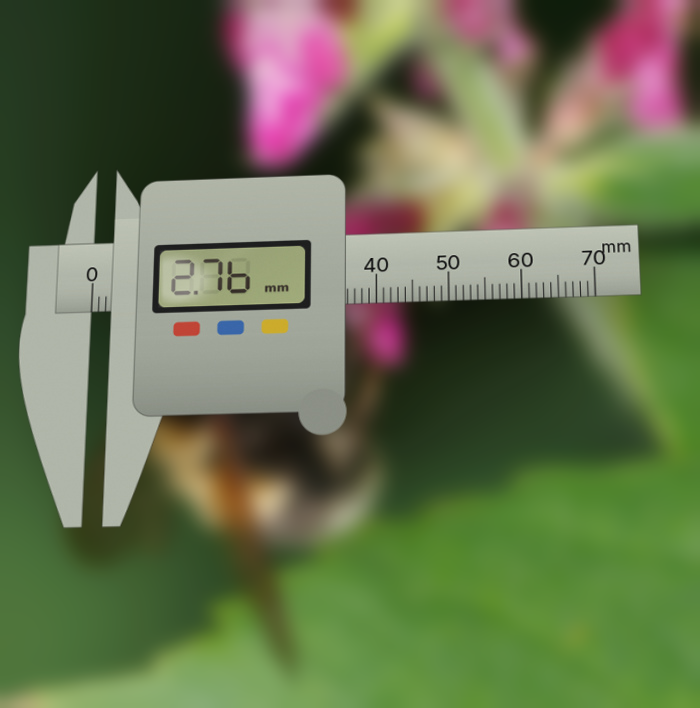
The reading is 2.76 (mm)
